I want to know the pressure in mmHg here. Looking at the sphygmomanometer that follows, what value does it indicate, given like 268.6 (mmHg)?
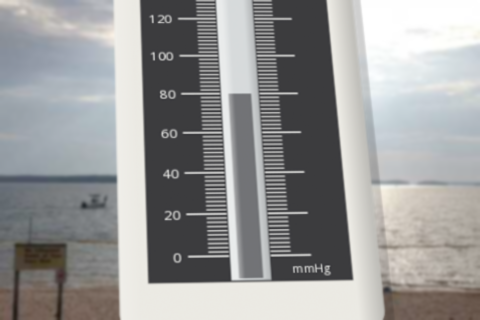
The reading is 80 (mmHg)
